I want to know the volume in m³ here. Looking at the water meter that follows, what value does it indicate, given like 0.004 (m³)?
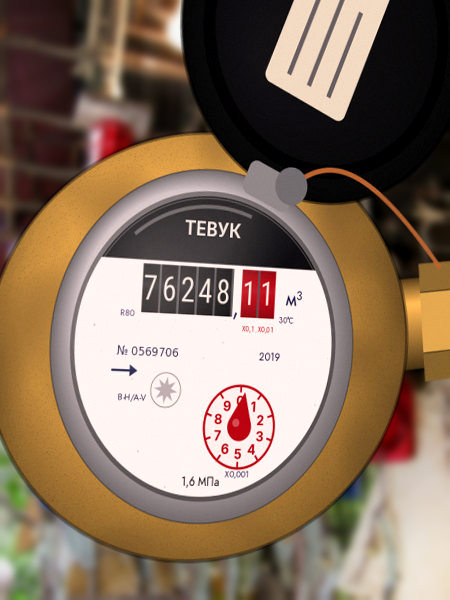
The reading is 76248.110 (m³)
